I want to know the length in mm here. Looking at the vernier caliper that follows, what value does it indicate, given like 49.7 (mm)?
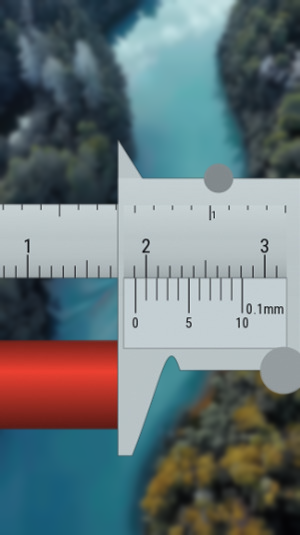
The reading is 19.1 (mm)
